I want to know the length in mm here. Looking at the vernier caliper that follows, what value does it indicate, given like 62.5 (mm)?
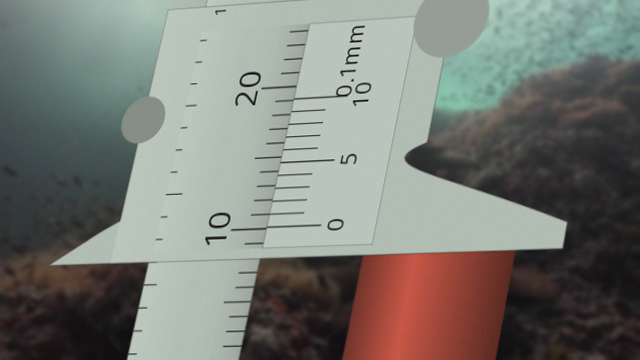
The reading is 10.1 (mm)
